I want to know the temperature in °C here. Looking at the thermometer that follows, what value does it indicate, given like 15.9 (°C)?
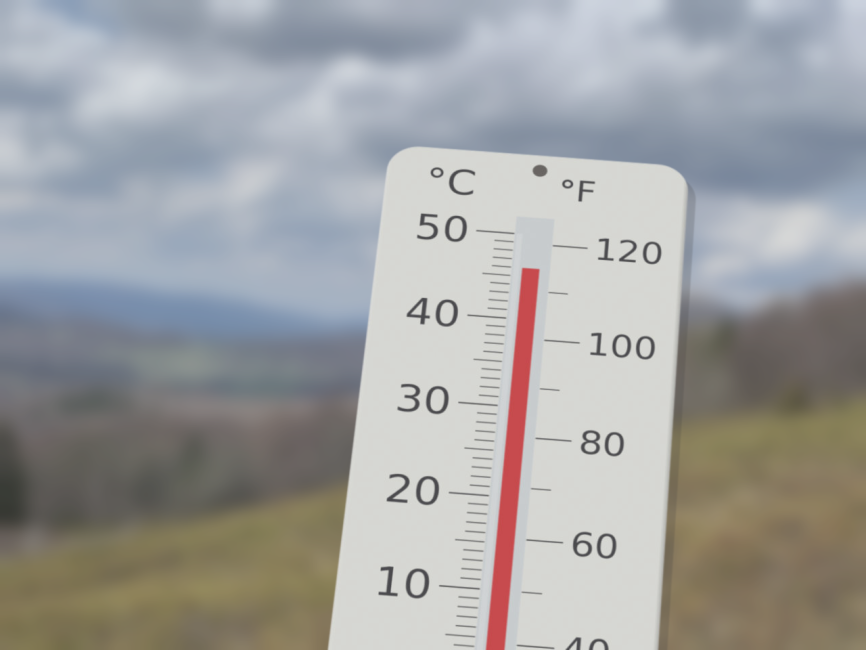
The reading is 46 (°C)
